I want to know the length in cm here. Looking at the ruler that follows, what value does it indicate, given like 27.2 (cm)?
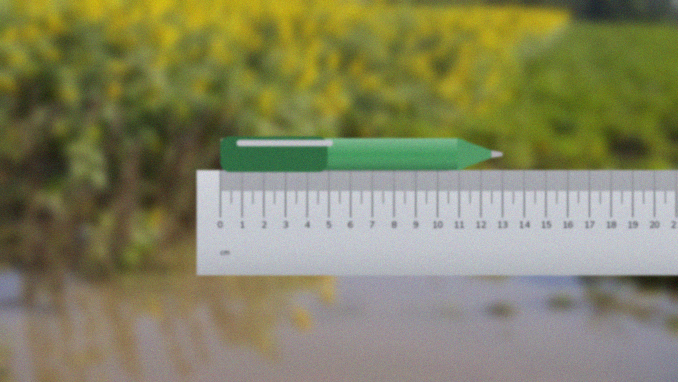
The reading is 13 (cm)
